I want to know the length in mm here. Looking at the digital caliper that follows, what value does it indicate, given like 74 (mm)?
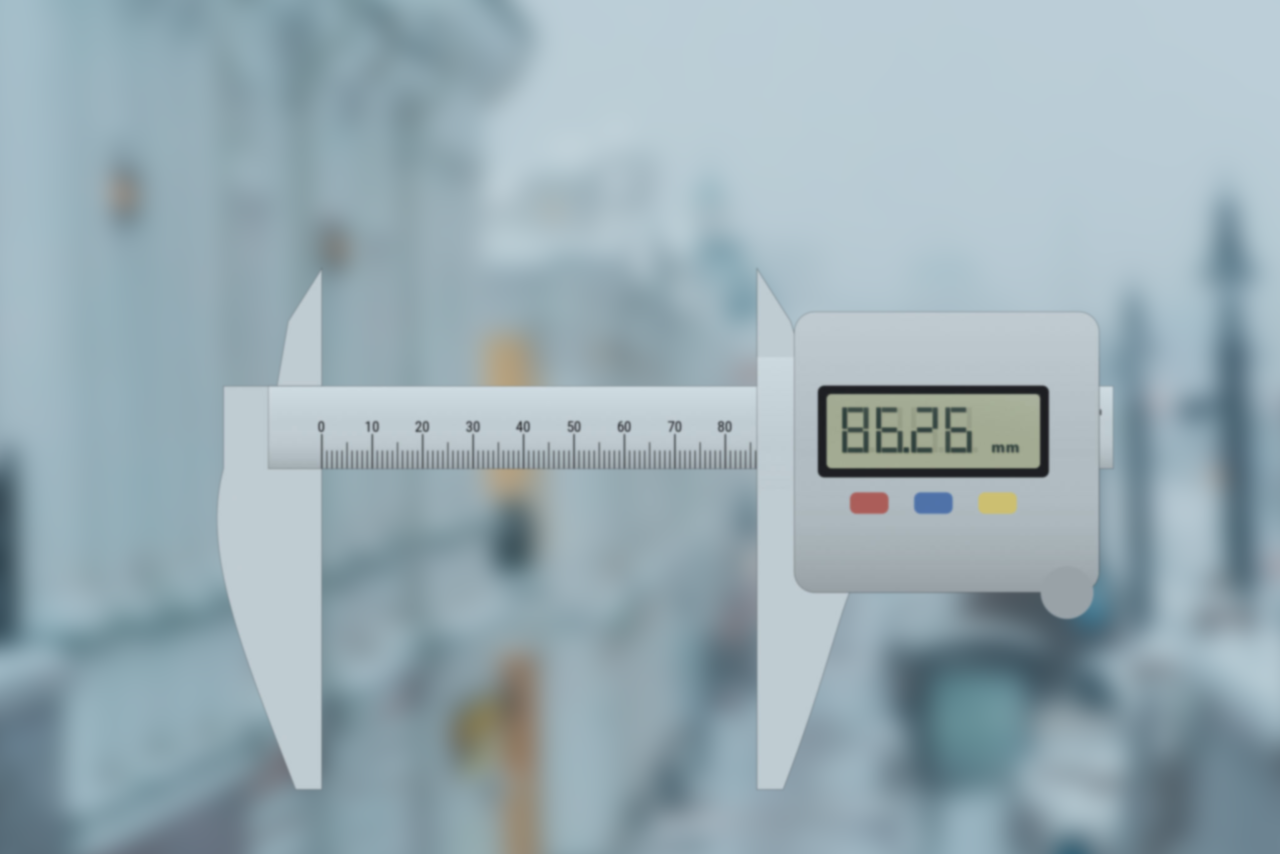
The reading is 86.26 (mm)
